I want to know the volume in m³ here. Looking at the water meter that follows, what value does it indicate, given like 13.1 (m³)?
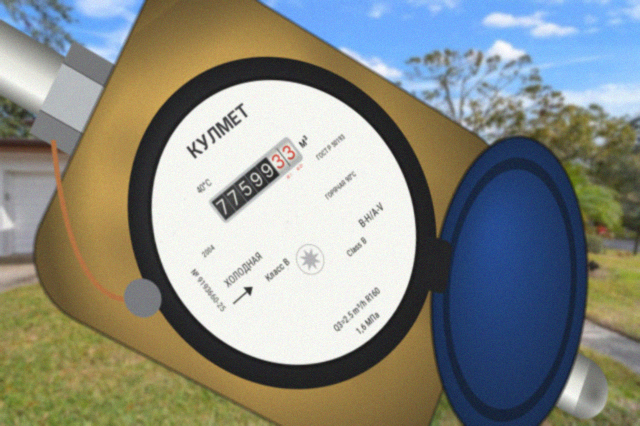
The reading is 77599.33 (m³)
